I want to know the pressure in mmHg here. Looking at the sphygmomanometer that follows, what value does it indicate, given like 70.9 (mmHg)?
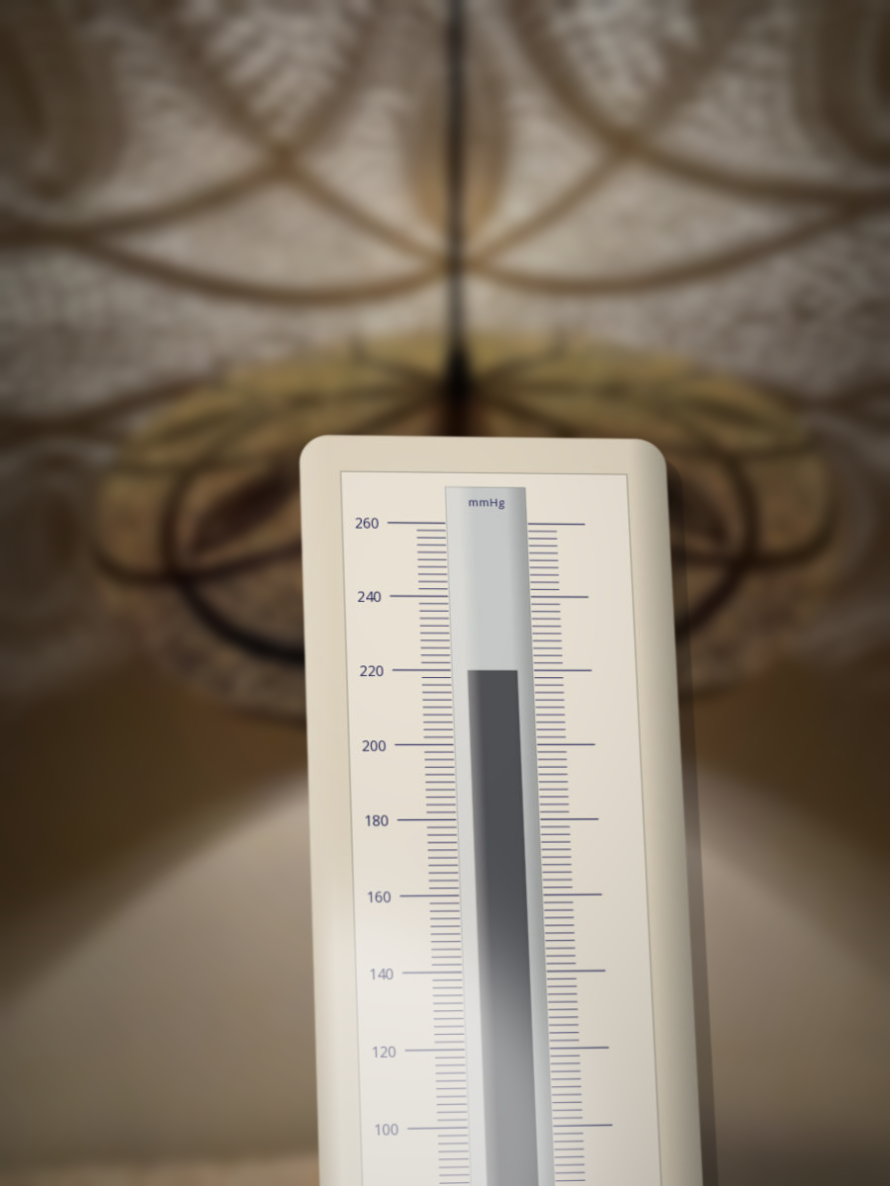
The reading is 220 (mmHg)
